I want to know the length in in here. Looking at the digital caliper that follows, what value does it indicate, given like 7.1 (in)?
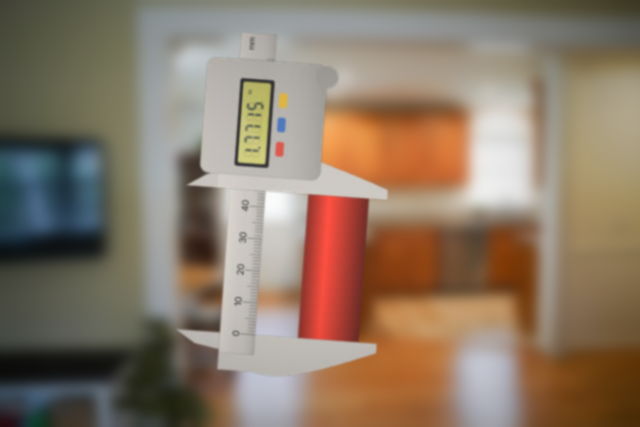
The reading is 1.7715 (in)
